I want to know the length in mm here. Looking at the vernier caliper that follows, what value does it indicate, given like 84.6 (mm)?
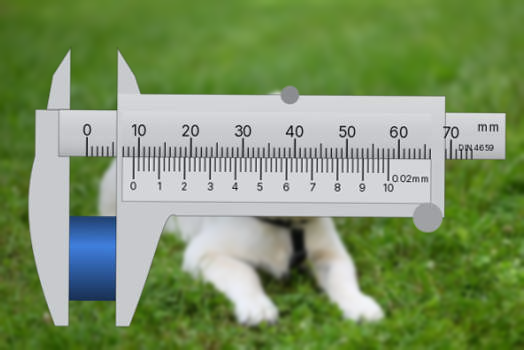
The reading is 9.0 (mm)
